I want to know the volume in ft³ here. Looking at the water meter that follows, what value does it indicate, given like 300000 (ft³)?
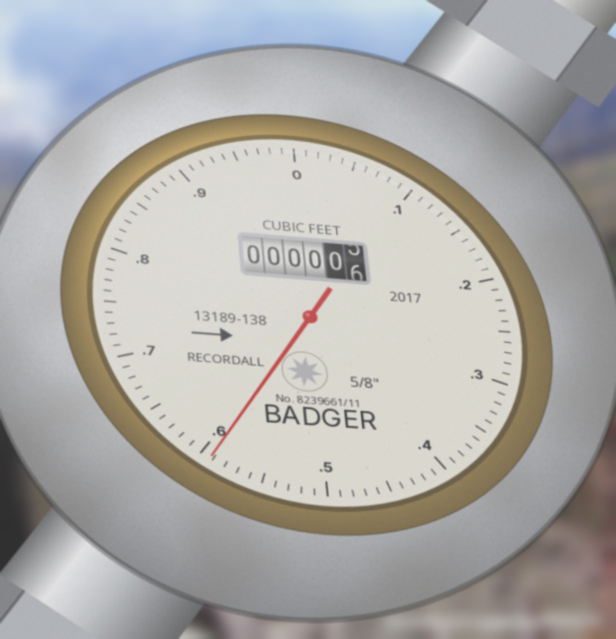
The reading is 5.59 (ft³)
